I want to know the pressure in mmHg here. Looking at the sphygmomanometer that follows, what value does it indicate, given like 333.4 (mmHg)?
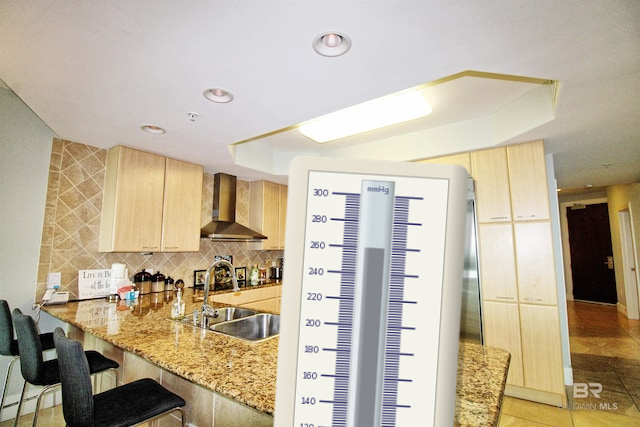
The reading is 260 (mmHg)
